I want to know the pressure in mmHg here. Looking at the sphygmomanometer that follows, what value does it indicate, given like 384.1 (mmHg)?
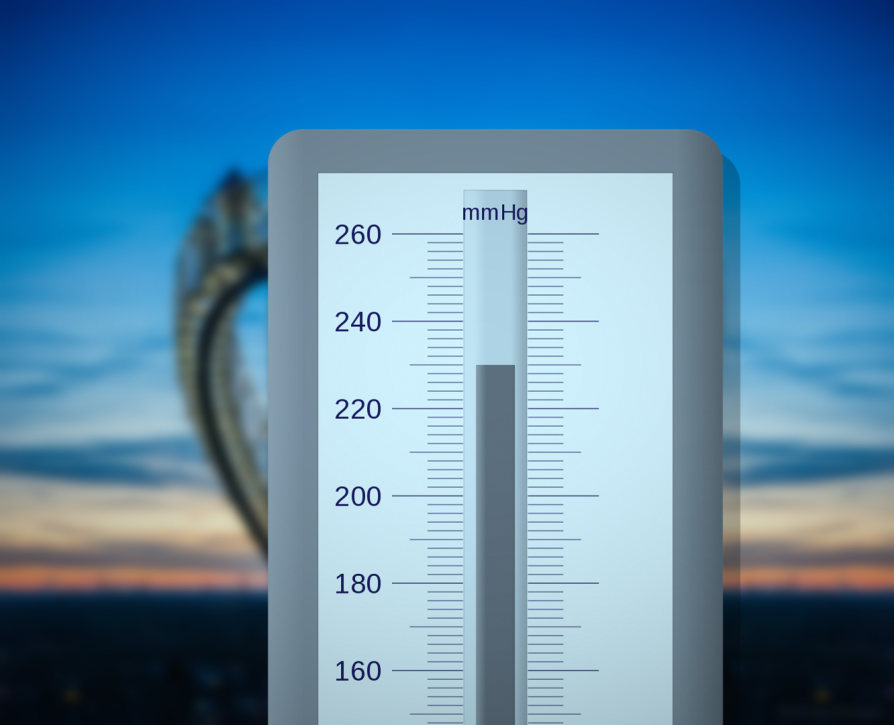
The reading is 230 (mmHg)
